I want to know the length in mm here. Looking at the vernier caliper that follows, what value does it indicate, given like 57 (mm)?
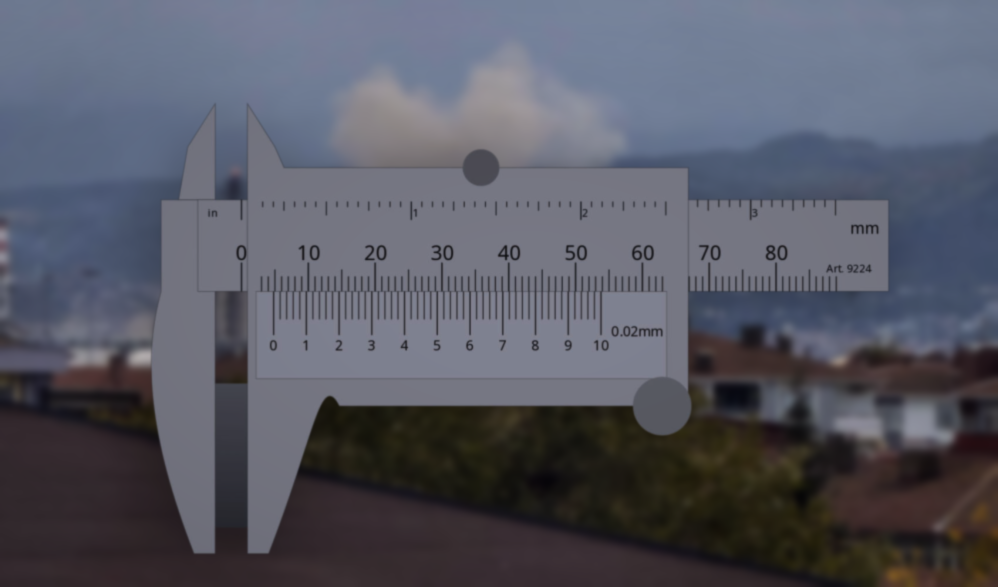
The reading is 4.8 (mm)
